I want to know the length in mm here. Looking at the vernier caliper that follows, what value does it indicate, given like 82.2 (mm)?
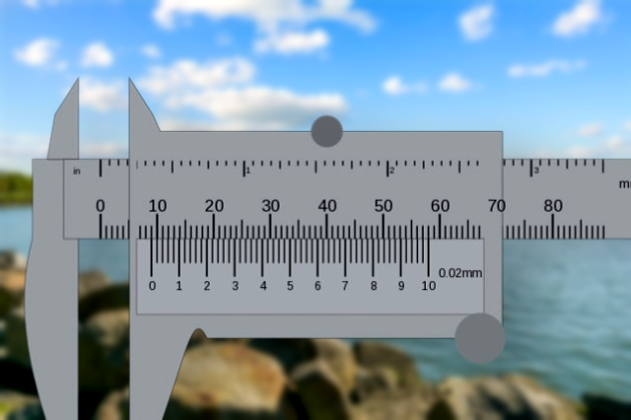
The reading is 9.0 (mm)
